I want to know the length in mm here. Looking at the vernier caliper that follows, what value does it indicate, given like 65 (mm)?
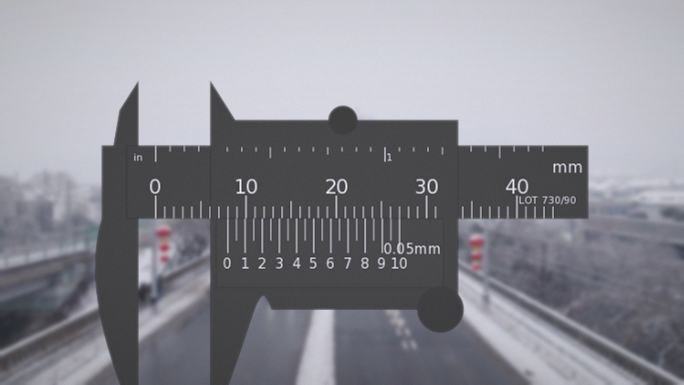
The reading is 8.0 (mm)
